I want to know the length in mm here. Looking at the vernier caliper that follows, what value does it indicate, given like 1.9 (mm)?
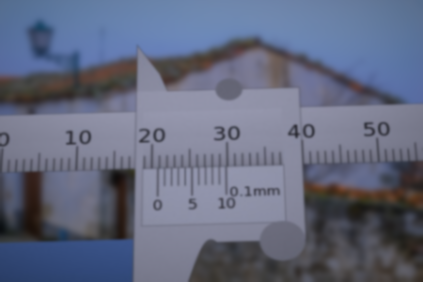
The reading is 20.8 (mm)
